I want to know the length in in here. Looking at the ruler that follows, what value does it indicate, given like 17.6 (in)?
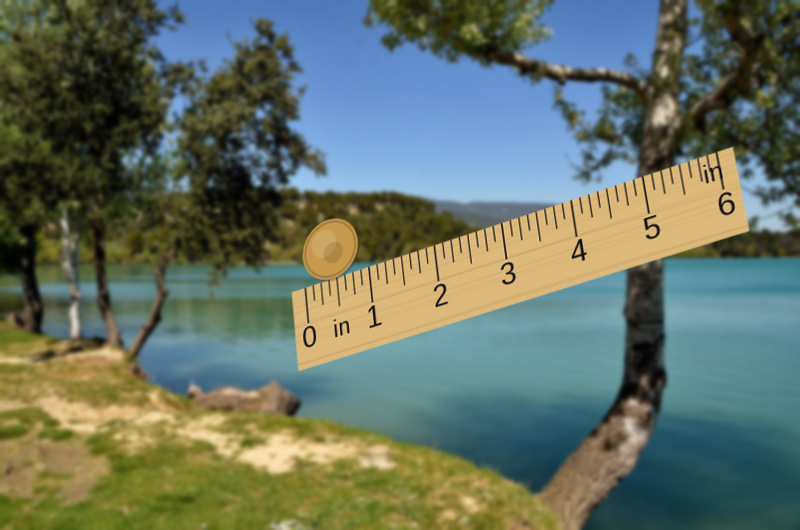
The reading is 0.875 (in)
